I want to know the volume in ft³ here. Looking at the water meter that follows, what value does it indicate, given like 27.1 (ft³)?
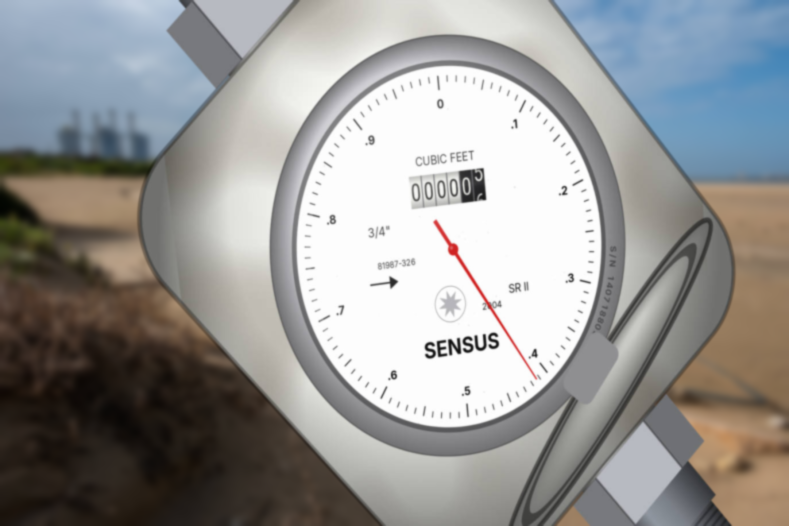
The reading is 5.41 (ft³)
